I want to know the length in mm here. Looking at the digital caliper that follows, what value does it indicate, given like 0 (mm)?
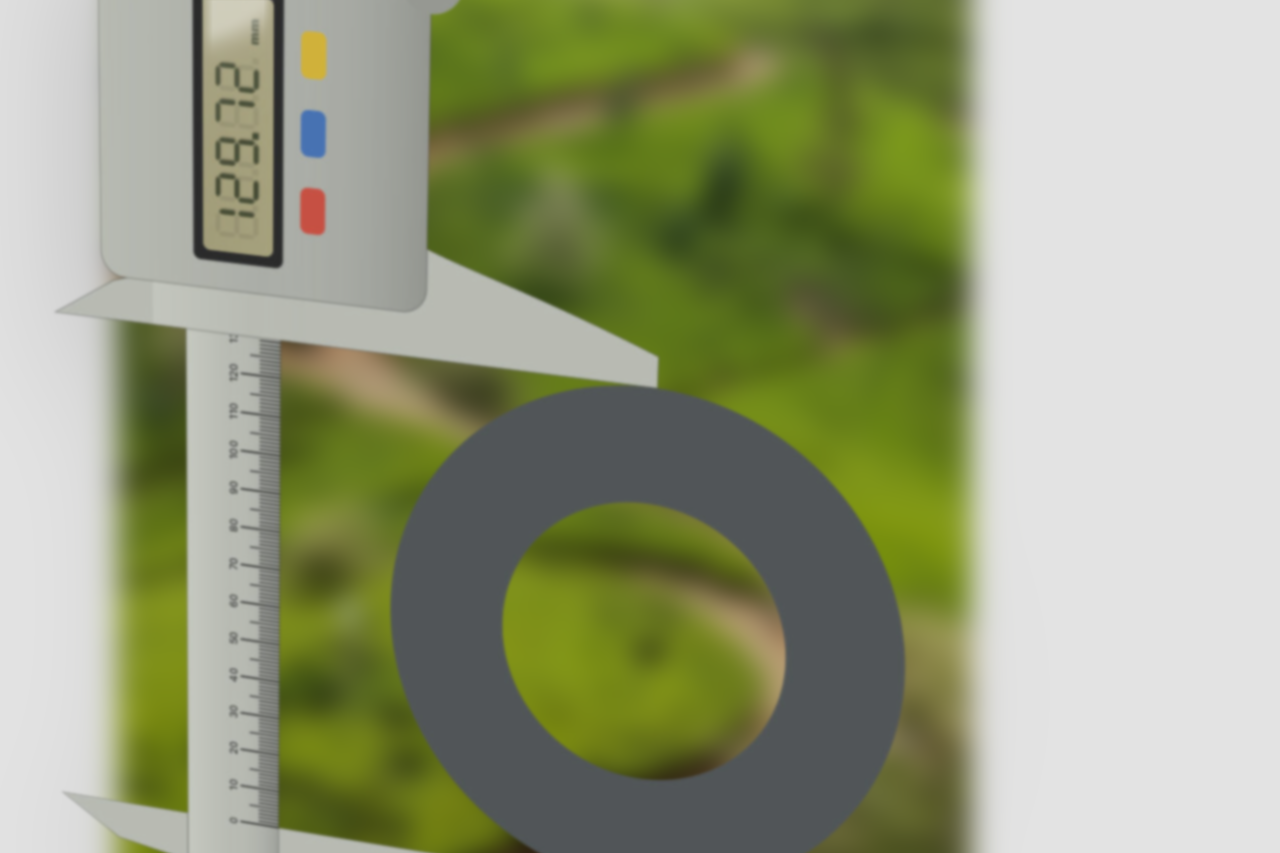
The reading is 129.72 (mm)
